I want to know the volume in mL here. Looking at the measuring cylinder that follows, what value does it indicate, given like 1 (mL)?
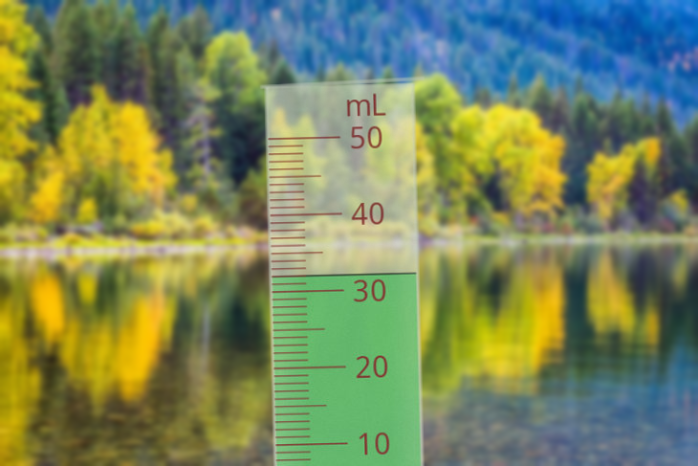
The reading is 32 (mL)
